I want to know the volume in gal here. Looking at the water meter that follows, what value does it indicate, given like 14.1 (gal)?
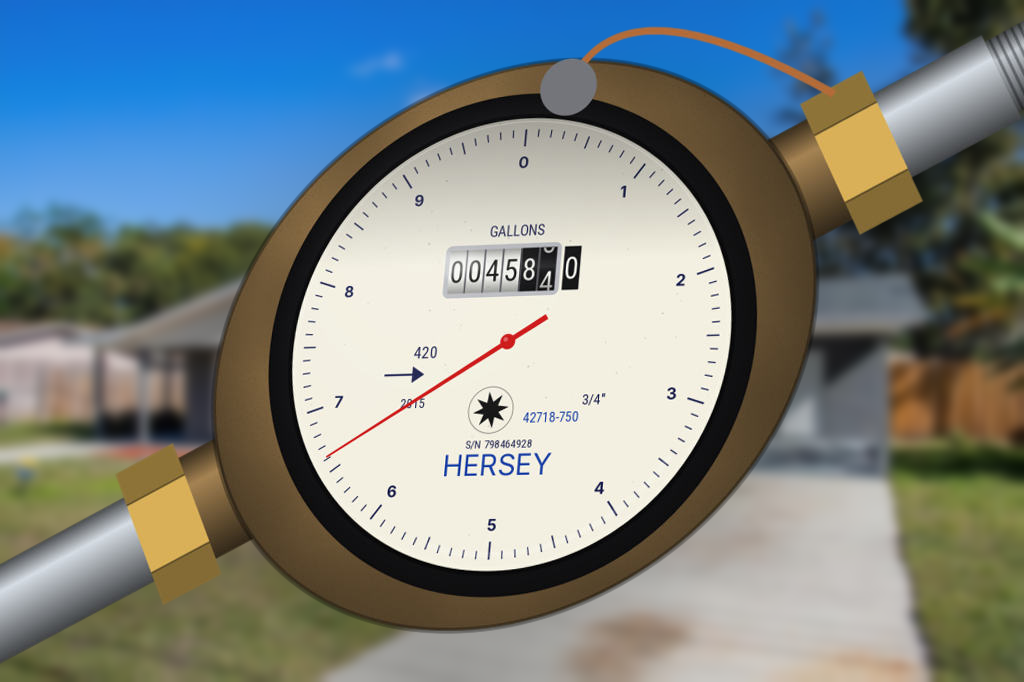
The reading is 45836.6 (gal)
